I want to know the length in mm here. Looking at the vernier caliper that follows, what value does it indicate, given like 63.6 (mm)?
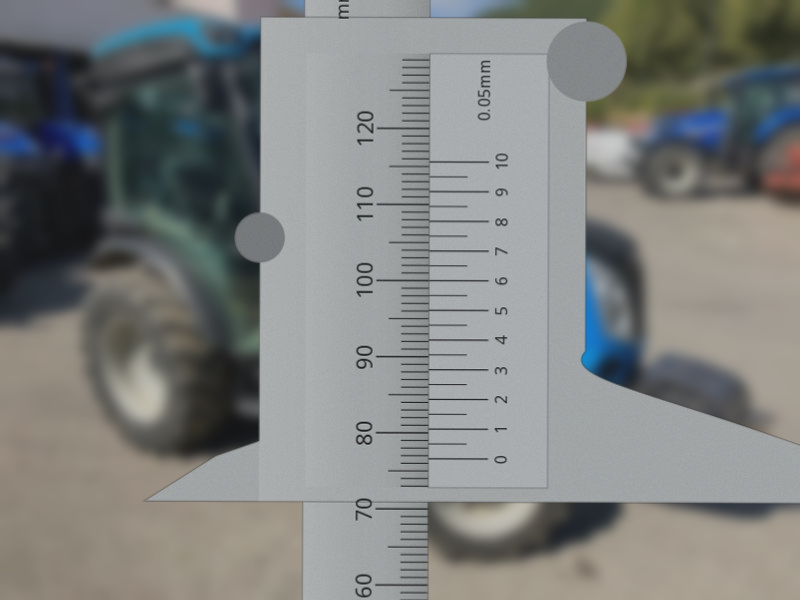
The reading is 76.6 (mm)
